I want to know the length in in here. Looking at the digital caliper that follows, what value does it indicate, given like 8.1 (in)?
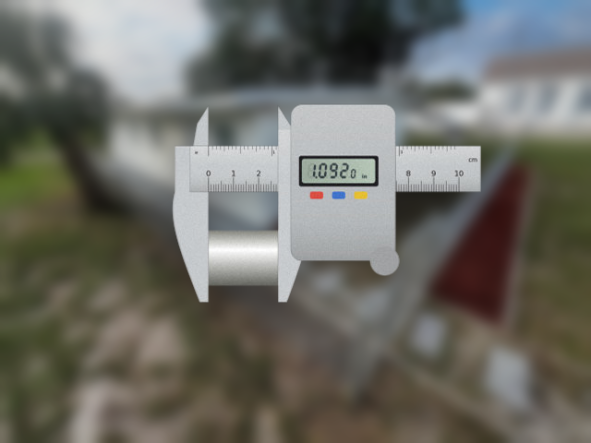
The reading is 1.0920 (in)
